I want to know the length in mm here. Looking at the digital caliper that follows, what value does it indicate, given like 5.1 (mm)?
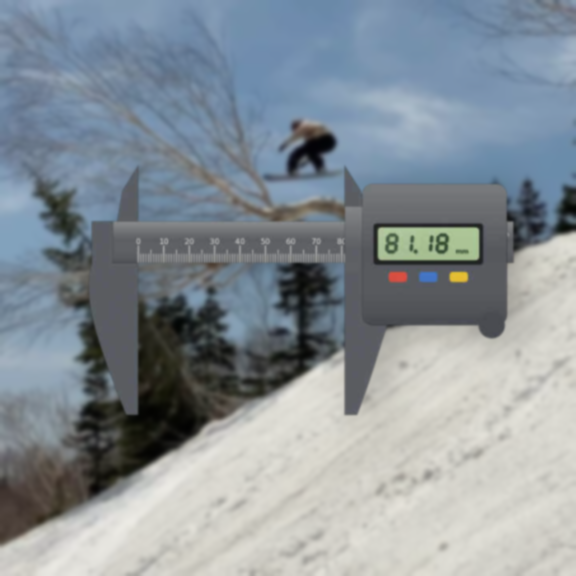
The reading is 81.18 (mm)
